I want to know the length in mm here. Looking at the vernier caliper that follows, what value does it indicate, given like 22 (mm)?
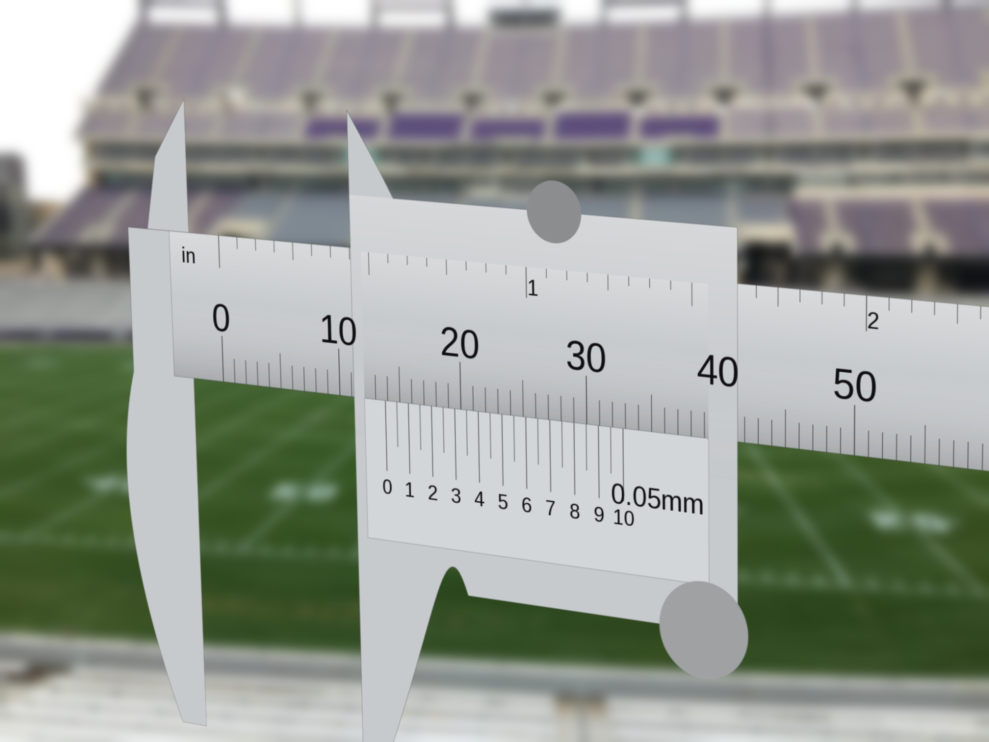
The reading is 13.8 (mm)
